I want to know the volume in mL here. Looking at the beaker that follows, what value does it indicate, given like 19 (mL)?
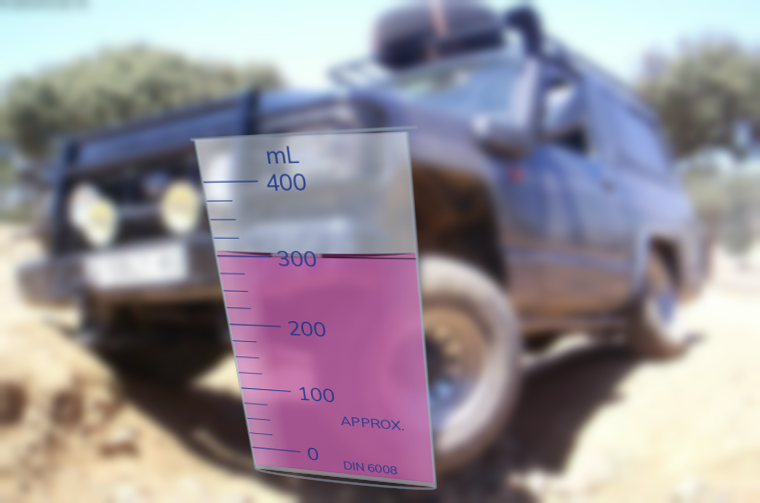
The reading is 300 (mL)
